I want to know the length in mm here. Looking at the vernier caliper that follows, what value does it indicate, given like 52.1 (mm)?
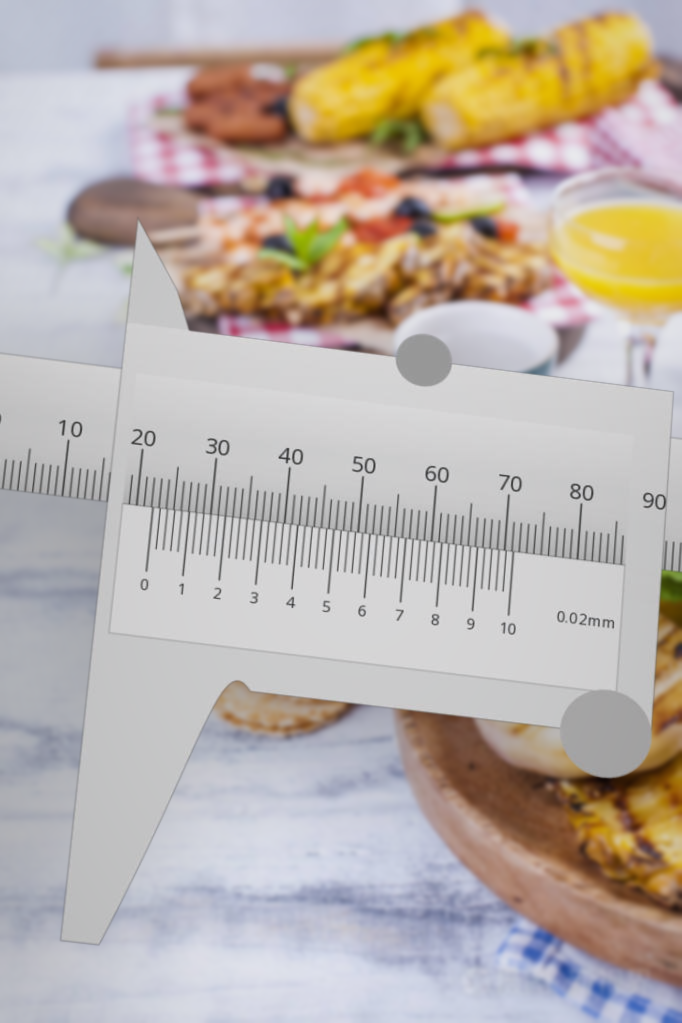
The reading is 22.2 (mm)
